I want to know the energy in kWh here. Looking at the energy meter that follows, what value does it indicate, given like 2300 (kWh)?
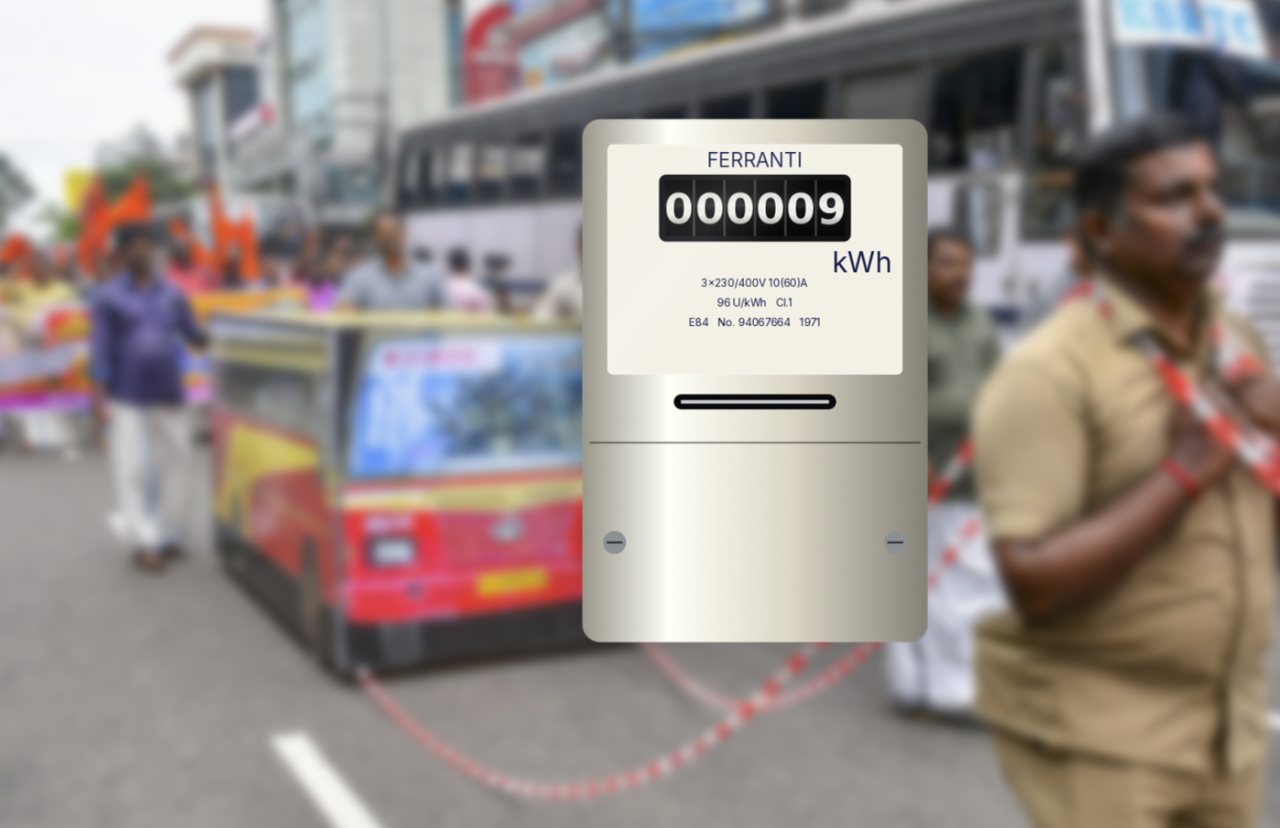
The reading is 9 (kWh)
